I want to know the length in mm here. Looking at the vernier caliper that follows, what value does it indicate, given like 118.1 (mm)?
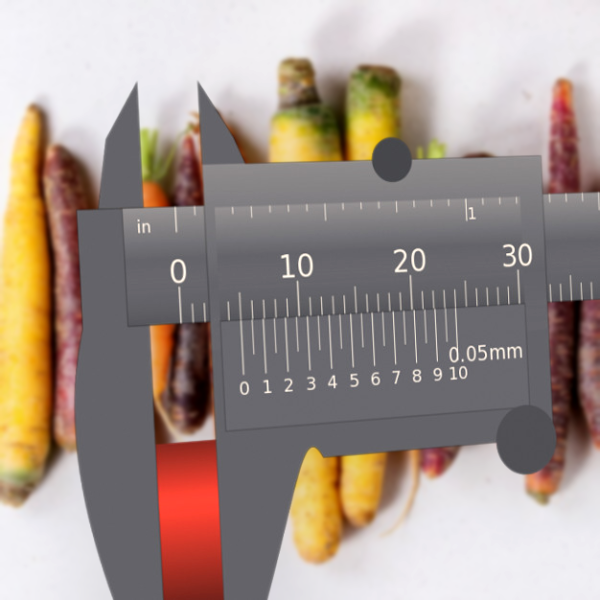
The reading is 5.0 (mm)
